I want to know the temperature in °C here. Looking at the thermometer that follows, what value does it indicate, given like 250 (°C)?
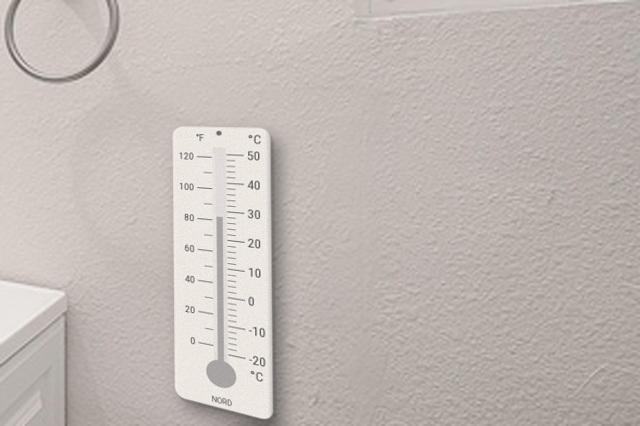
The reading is 28 (°C)
